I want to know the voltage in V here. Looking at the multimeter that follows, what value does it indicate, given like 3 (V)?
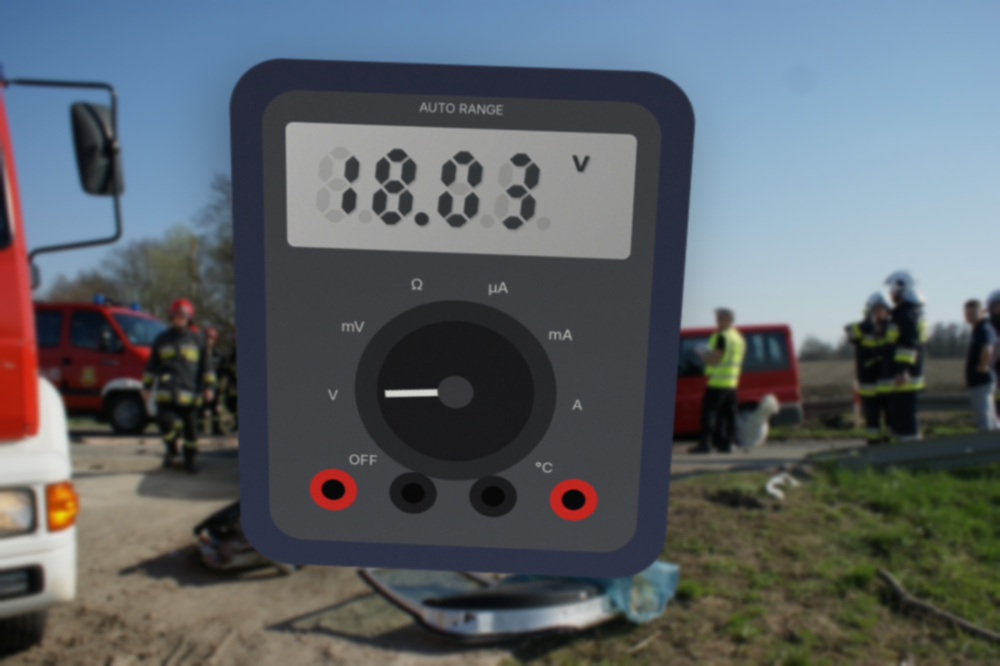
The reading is 18.03 (V)
